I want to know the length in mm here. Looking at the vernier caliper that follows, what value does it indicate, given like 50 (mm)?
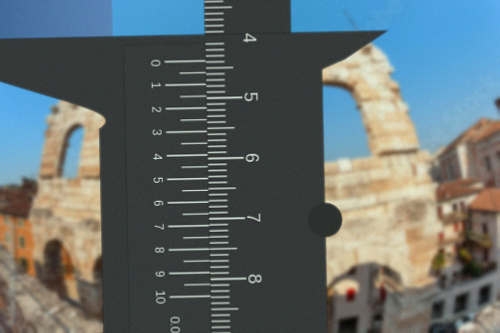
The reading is 43.8 (mm)
